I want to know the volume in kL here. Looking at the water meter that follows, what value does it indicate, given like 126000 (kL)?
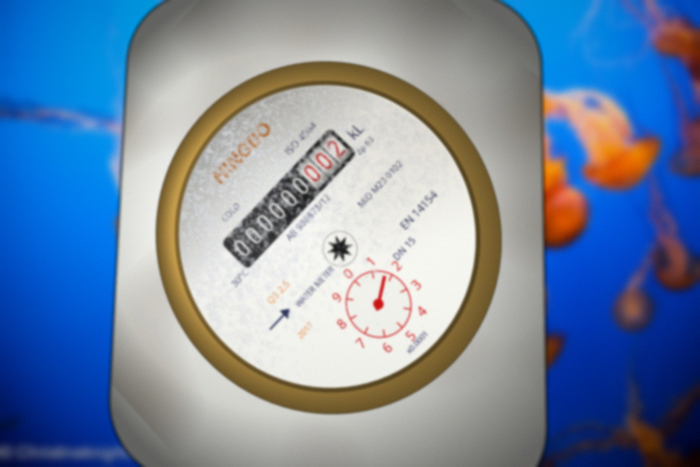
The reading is 0.0021 (kL)
